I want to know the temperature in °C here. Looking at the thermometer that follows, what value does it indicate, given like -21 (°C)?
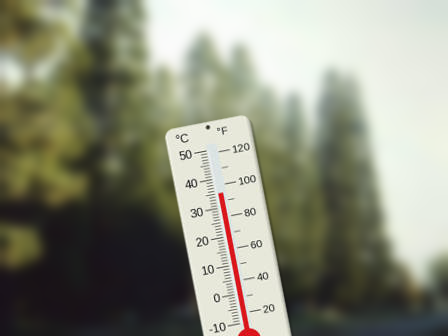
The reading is 35 (°C)
